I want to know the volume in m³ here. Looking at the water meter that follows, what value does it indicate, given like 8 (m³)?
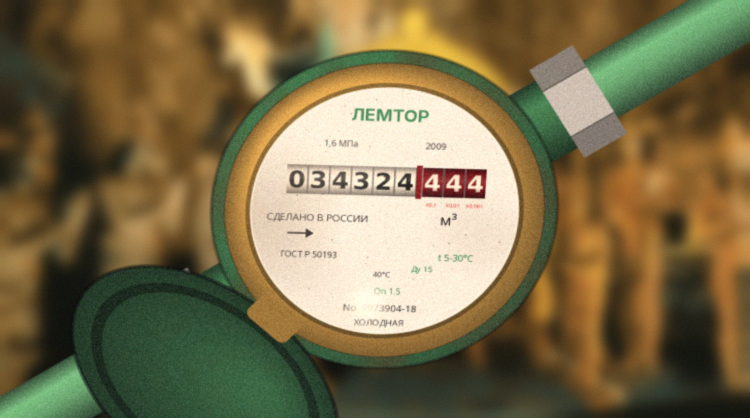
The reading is 34324.444 (m³)
